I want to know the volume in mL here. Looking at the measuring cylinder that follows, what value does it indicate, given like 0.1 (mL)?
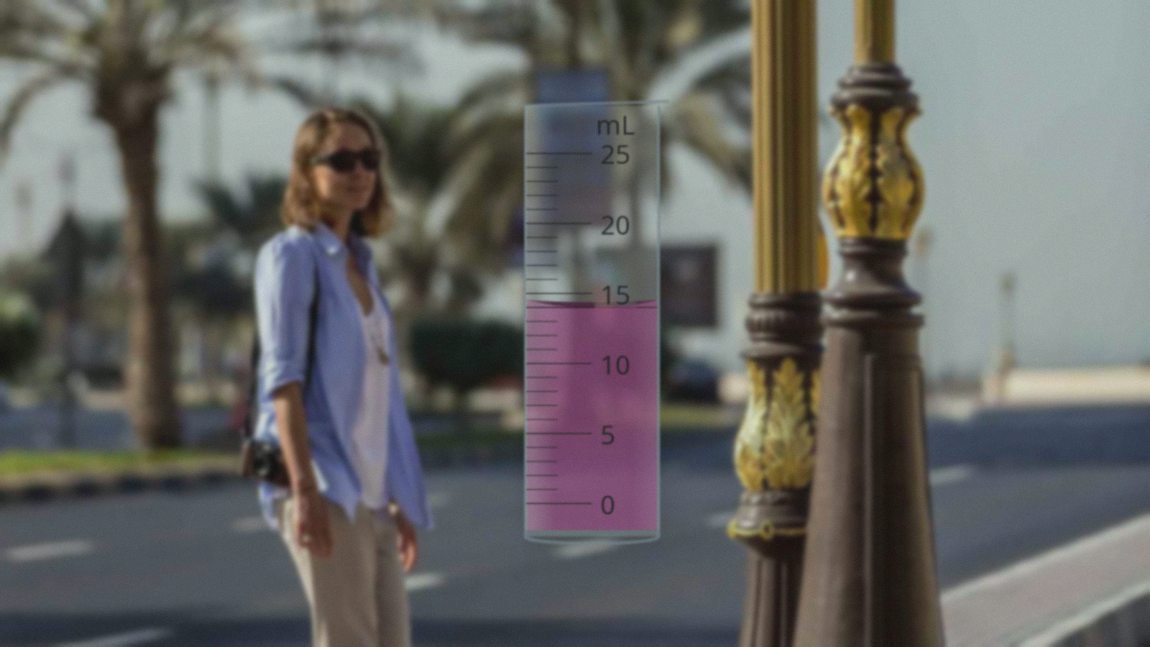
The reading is 14 (mL)
